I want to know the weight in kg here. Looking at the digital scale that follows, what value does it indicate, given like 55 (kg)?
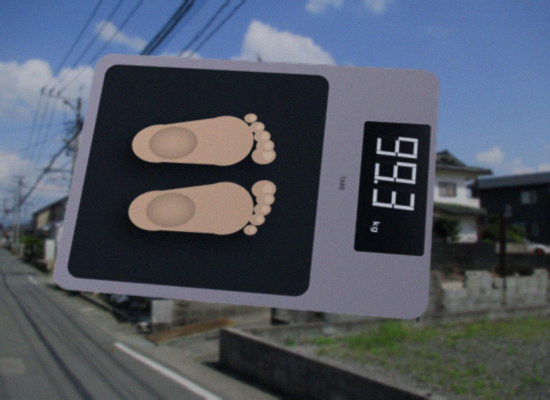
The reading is 99.3 (kg)
